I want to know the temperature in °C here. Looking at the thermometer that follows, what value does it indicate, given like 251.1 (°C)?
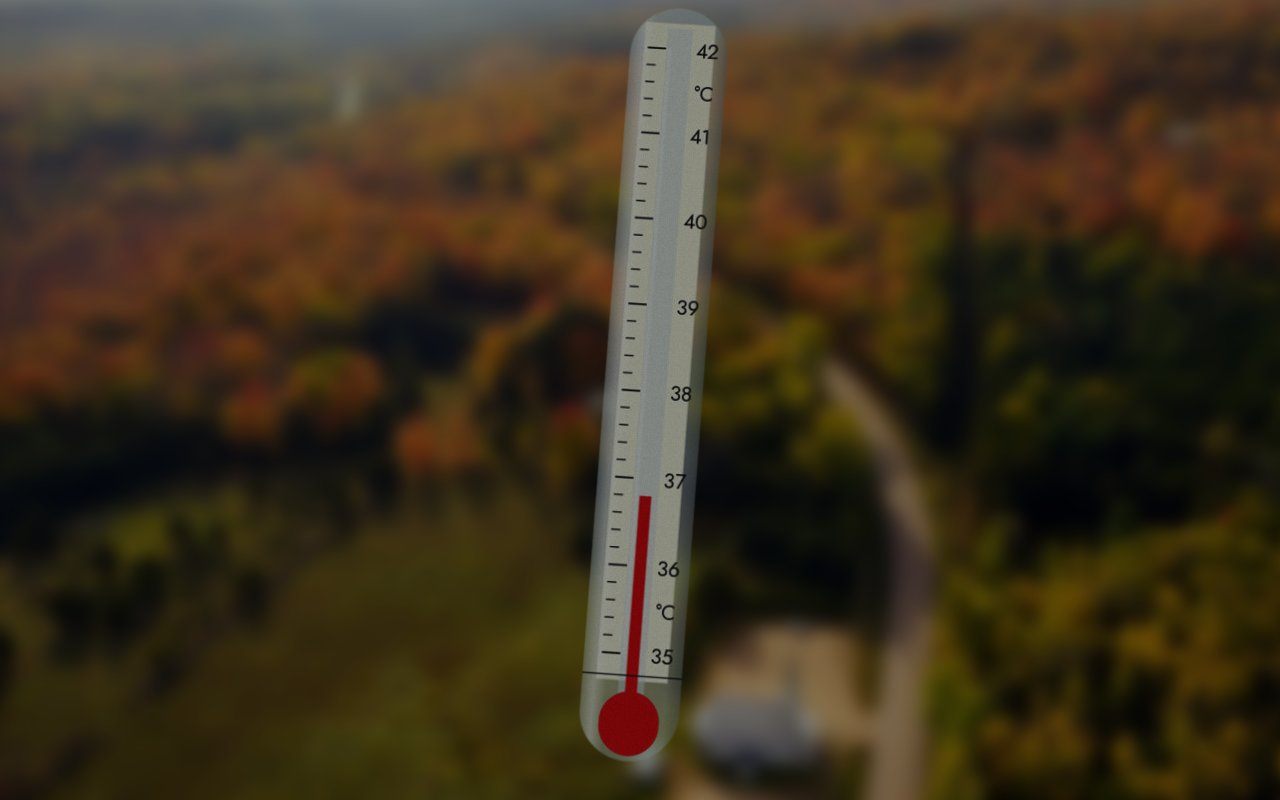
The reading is 36.8 (°C)
